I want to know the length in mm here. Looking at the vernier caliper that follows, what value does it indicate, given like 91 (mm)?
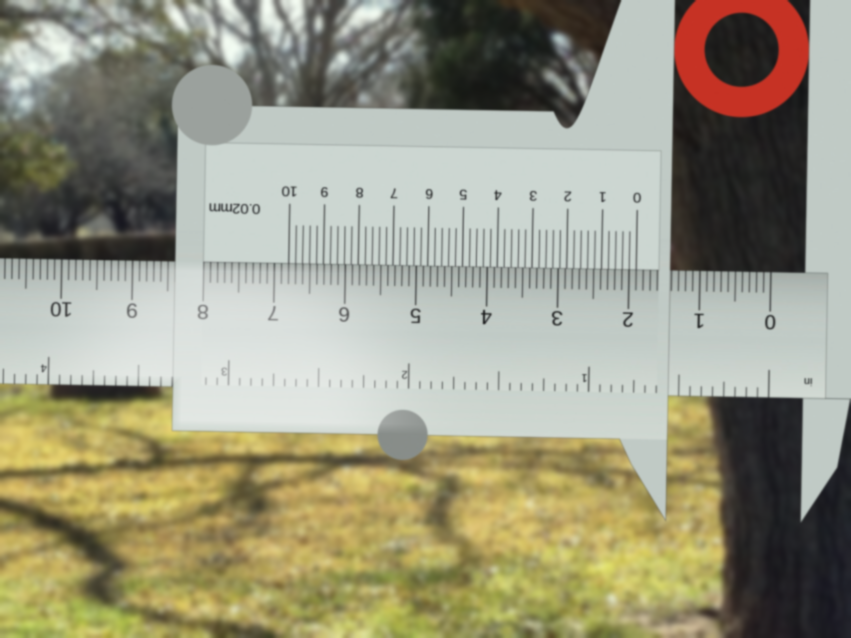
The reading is 19.0 (mm)
